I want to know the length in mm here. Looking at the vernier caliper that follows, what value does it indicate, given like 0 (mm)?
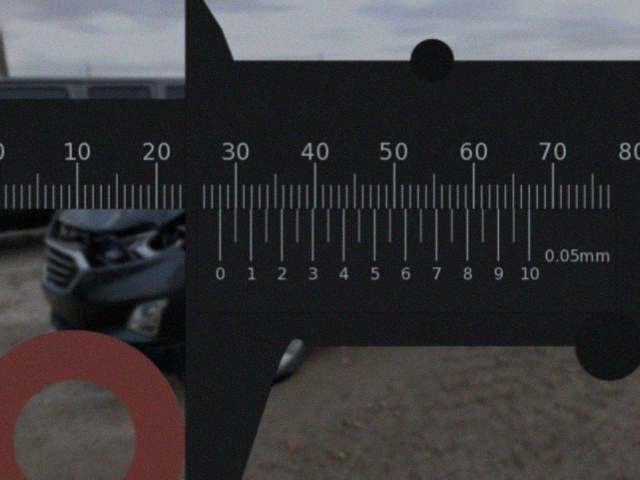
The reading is 28.0 (mm)
